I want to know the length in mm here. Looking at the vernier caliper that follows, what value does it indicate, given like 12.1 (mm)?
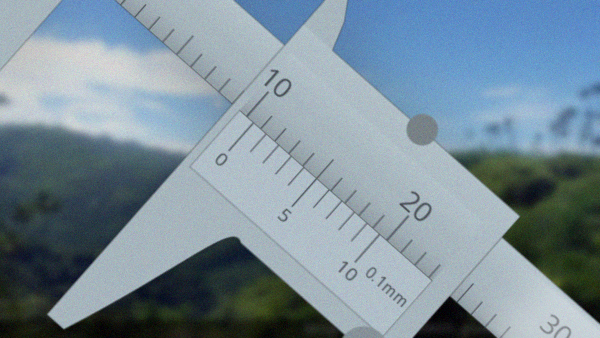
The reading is 10.5 (mm)
